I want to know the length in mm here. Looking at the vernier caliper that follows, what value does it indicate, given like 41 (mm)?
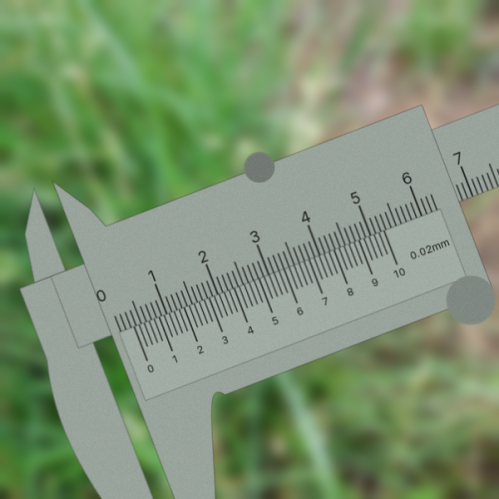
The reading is 3.6 (mm)
